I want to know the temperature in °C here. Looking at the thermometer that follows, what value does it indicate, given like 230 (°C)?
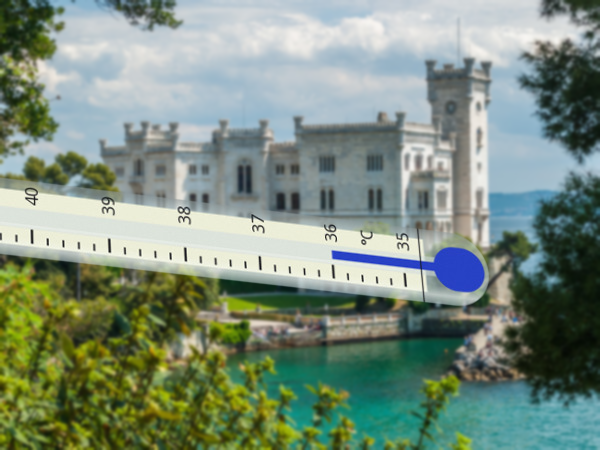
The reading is 36 (°C)
